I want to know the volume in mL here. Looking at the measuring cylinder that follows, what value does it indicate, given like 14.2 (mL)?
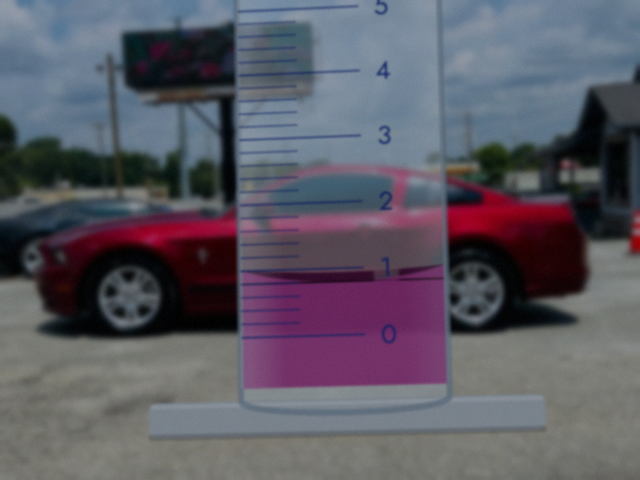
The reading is 0.8 (mL)
